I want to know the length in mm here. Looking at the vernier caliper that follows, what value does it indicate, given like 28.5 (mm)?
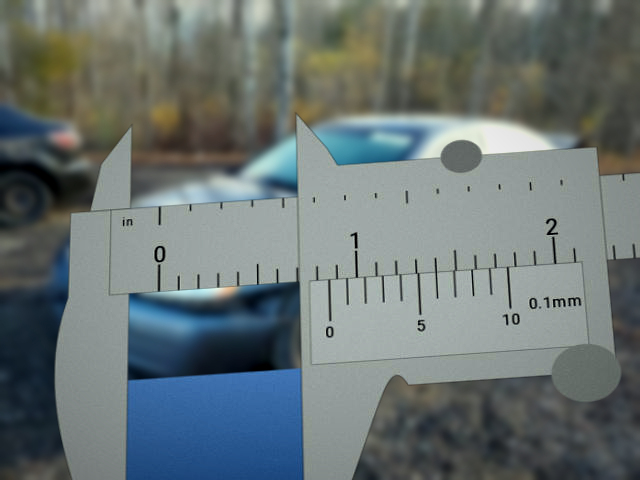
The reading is 8.6 (mm)
